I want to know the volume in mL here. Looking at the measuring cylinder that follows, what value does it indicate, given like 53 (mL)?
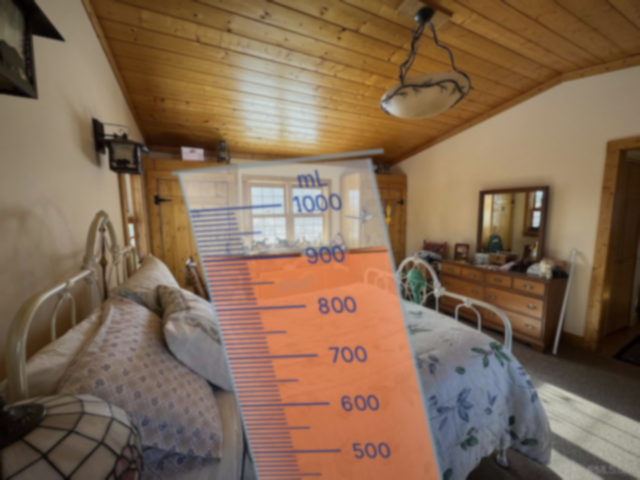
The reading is 900 (mL)
